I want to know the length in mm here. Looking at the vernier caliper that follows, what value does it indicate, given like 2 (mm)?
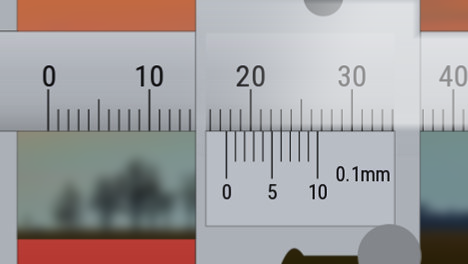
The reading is 17.6 (mm)
